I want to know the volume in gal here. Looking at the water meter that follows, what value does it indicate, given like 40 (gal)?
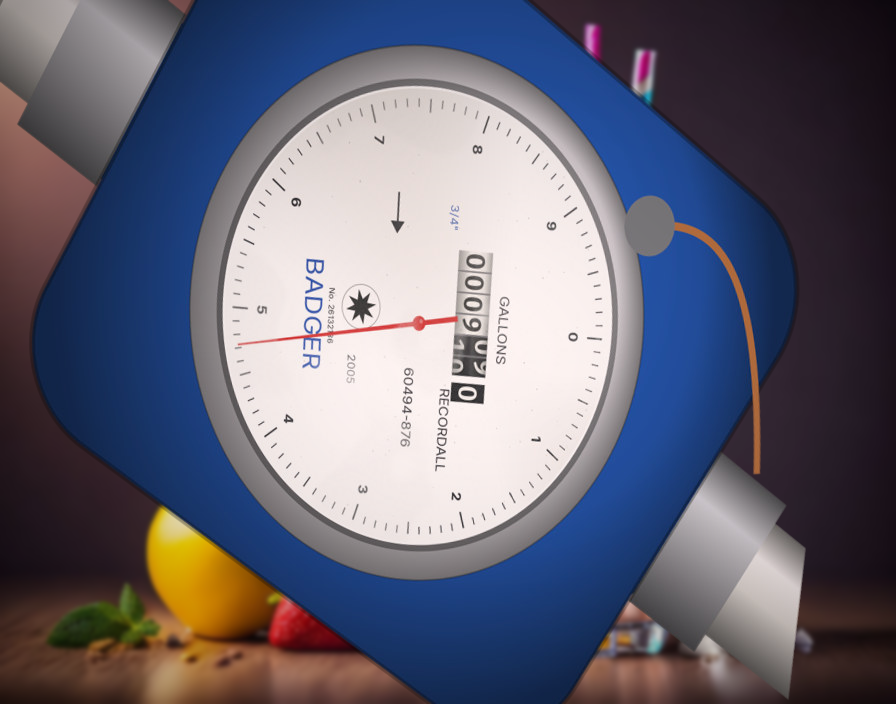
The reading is 9094.7 (gal)
